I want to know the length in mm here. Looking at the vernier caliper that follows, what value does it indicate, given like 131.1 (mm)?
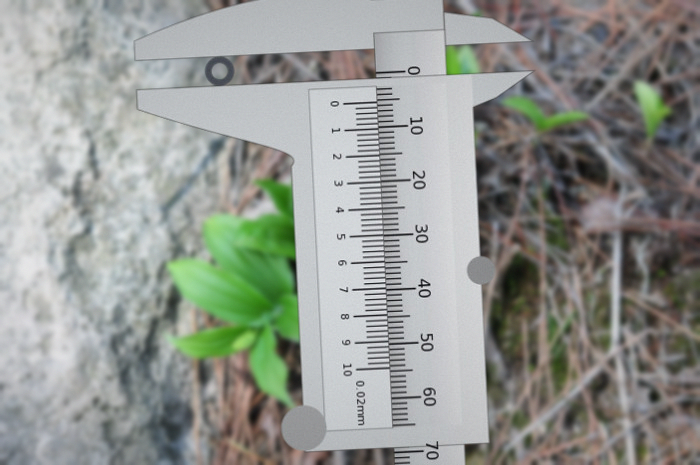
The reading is 5.4 (mm)
